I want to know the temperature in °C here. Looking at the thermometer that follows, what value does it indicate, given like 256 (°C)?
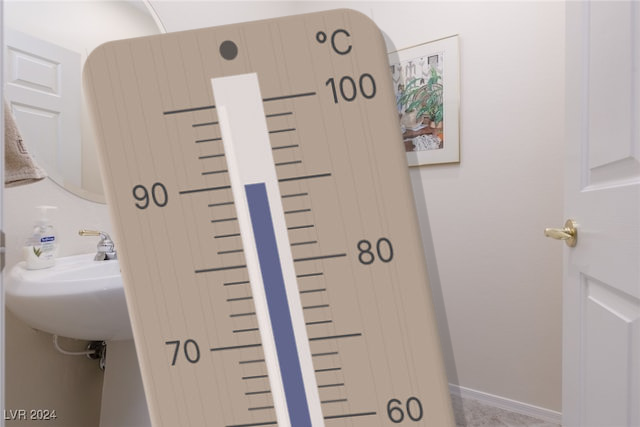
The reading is 90 (°C)
